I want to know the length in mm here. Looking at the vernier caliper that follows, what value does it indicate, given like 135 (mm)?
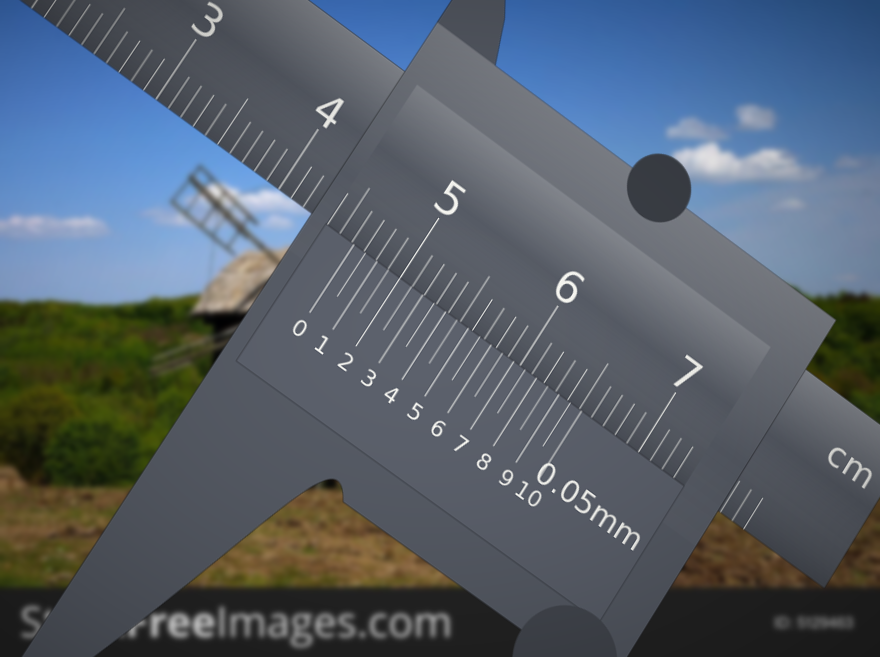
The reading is 46.2 (mm)
